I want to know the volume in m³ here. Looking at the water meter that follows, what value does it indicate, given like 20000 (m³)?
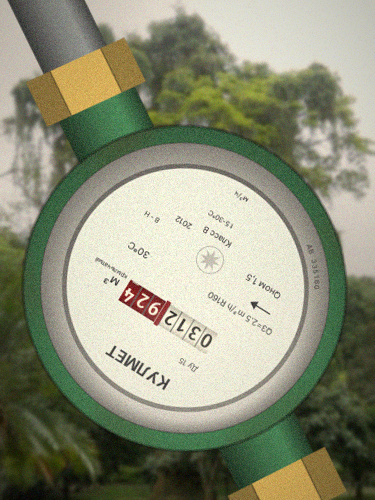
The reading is 312.924 (m³)
